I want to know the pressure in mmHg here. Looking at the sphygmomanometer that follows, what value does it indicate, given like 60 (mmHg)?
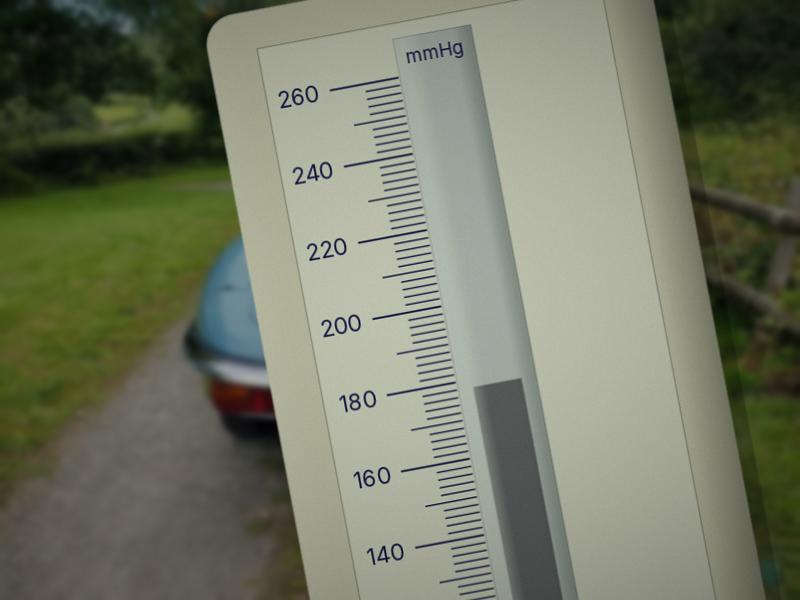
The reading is 178 (mmHg)
